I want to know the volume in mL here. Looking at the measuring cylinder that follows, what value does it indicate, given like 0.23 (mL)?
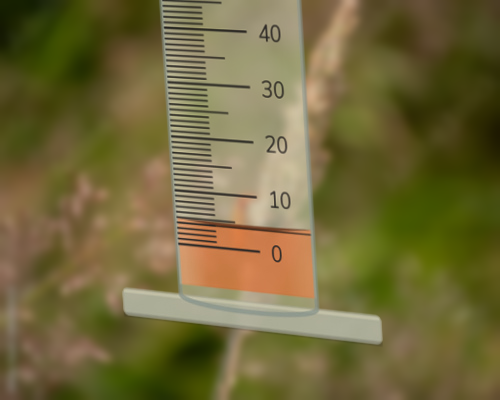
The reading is 4 (mL)
